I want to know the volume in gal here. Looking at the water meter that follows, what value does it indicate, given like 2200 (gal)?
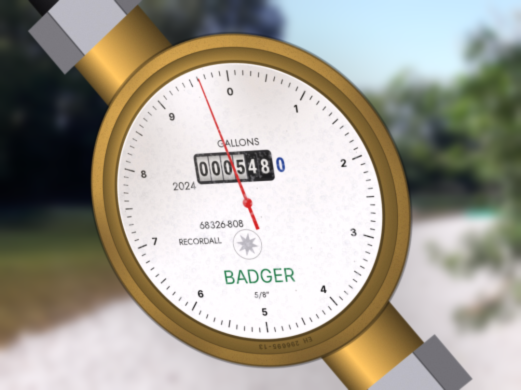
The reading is 5479.6 (gal)
